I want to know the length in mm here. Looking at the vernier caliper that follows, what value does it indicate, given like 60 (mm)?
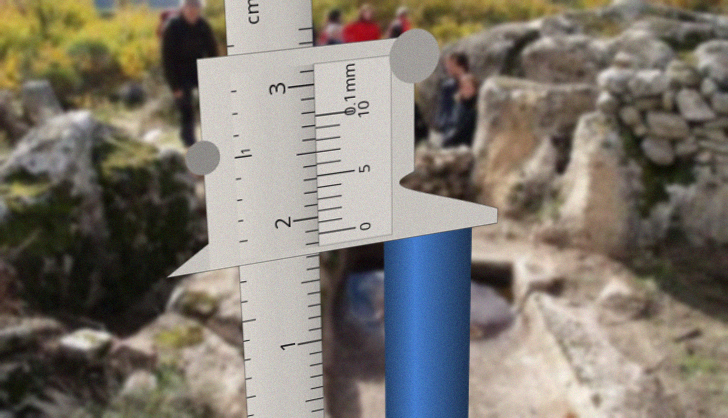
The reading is 18.7 (mm)
